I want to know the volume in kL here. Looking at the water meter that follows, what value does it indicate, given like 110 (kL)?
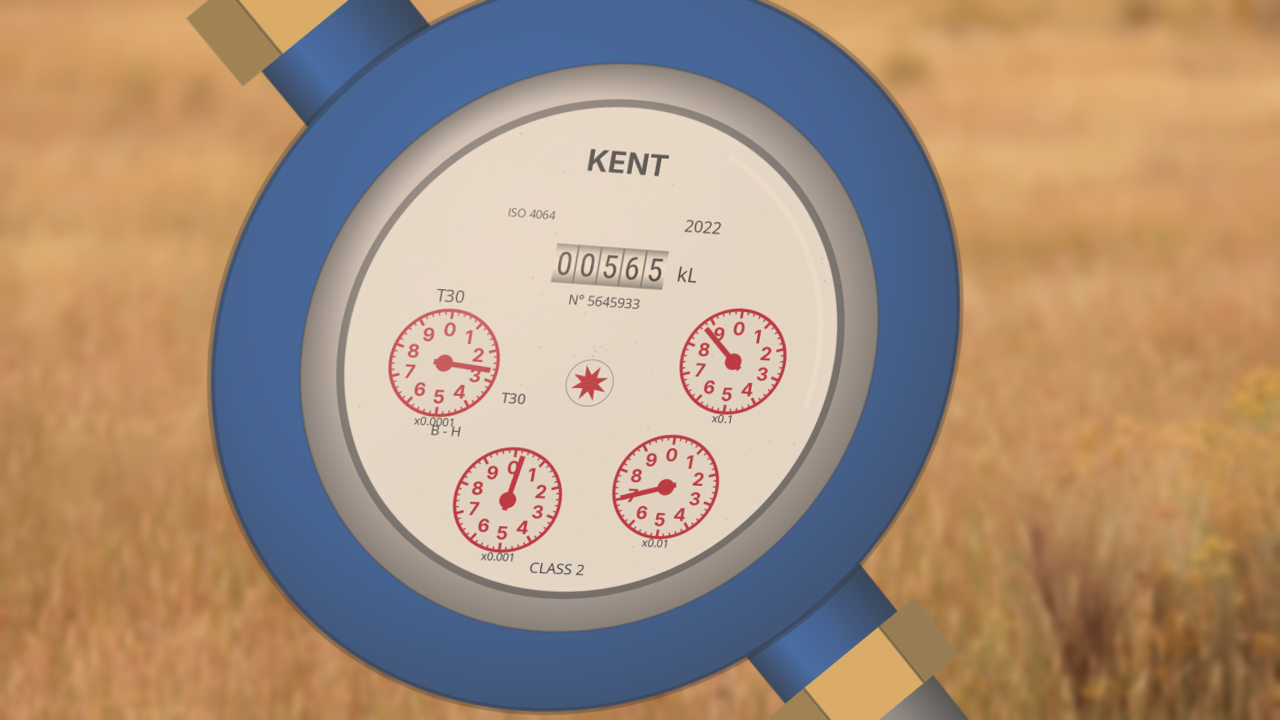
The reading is 565.8702 (kL)
